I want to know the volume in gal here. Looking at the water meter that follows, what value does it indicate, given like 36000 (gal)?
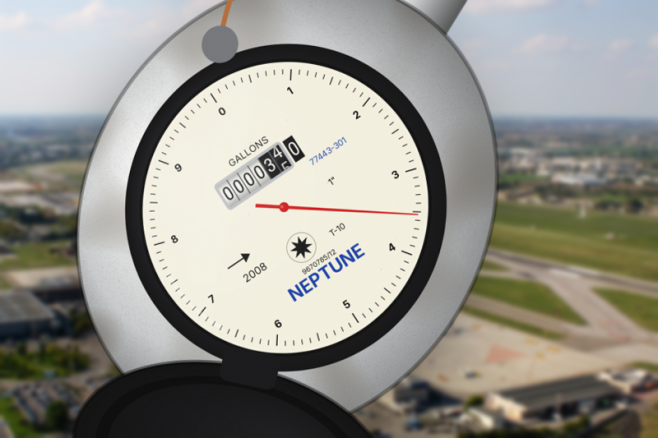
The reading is 343.5 (gal)
